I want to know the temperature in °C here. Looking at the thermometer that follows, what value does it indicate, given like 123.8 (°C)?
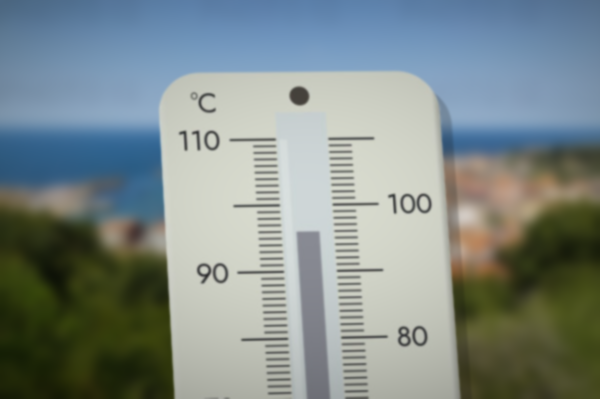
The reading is 96 (°C)
